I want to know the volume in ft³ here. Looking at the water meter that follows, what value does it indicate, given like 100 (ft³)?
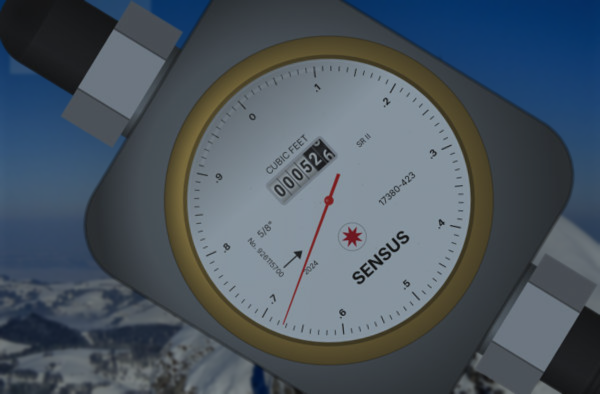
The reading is 525.67 (ft³)
